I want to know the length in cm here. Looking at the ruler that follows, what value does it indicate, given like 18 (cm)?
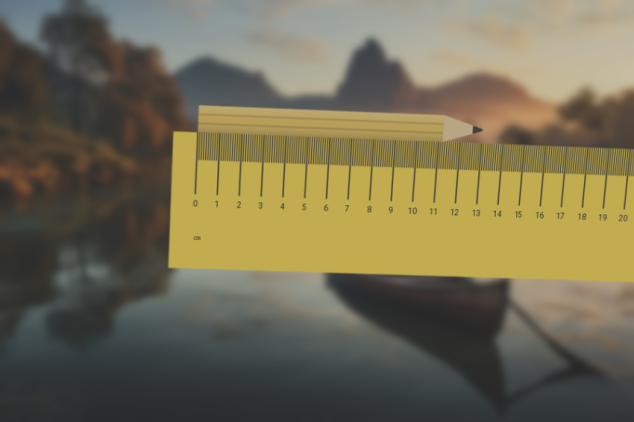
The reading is 13 (cm)
